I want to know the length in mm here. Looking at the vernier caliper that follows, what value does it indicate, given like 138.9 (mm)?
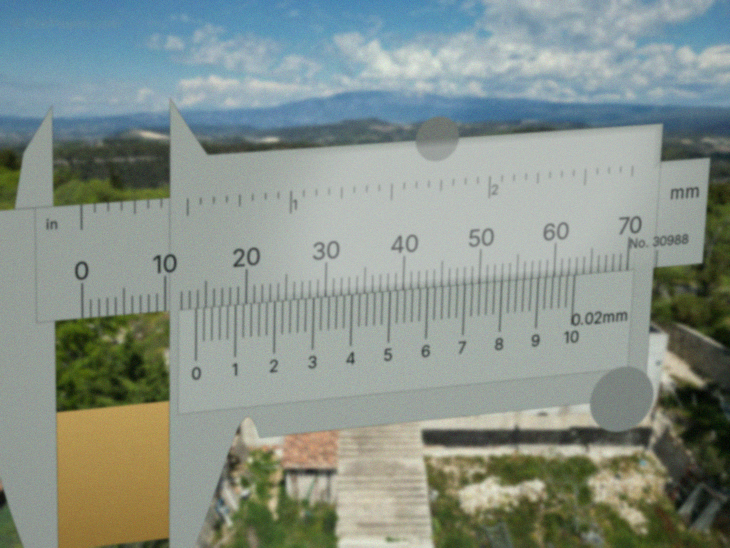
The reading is 13.8 (mm)
